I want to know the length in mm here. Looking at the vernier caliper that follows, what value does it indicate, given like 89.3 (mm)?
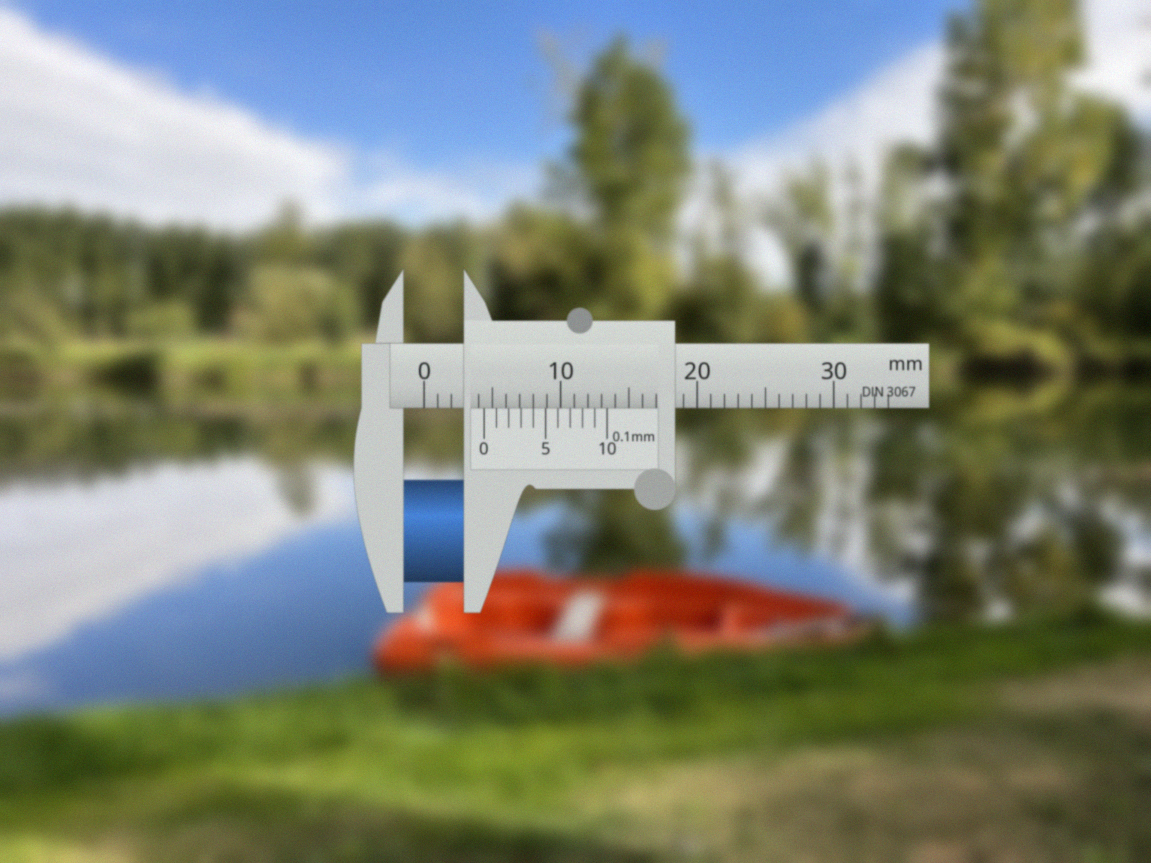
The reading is 4.4 (mm)
